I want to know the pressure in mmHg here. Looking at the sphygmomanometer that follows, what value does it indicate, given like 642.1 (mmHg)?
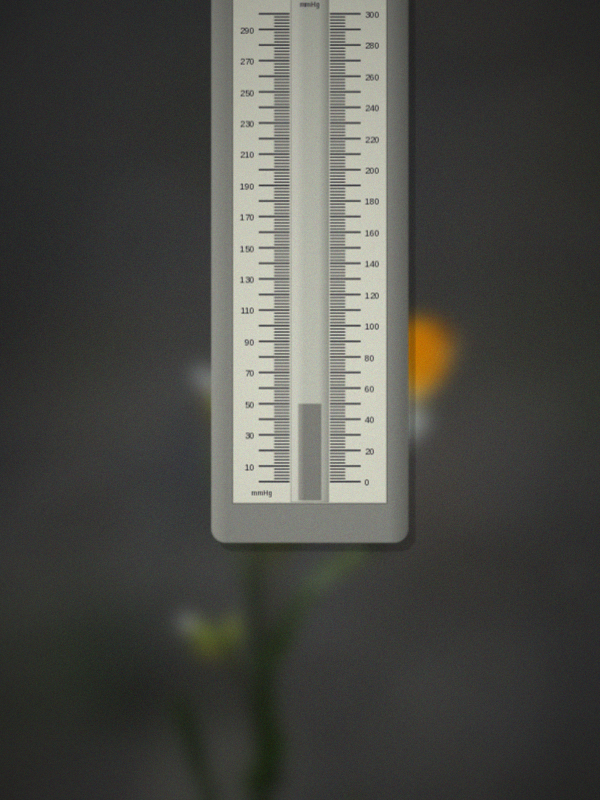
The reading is 50 (mmHg)
